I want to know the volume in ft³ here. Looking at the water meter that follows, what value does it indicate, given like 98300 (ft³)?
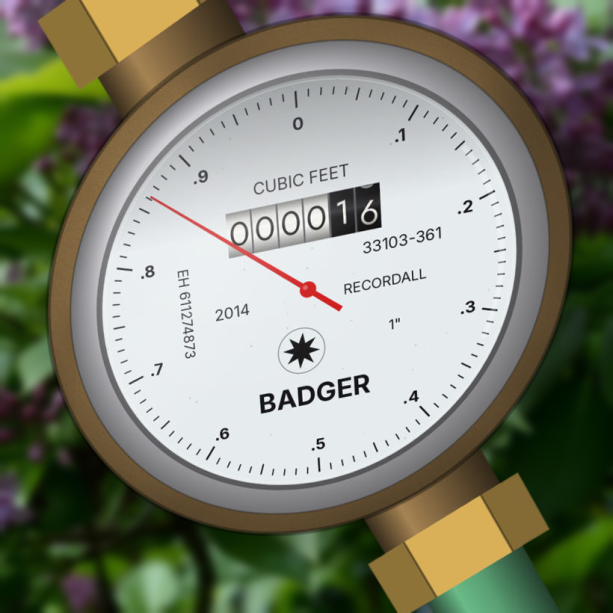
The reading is 15.86 (ft³)
